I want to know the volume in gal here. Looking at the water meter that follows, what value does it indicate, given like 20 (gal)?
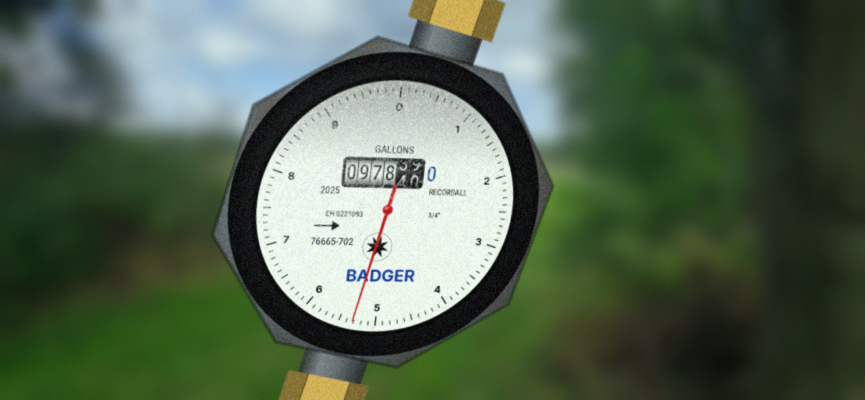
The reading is 978395.3 (gal)
